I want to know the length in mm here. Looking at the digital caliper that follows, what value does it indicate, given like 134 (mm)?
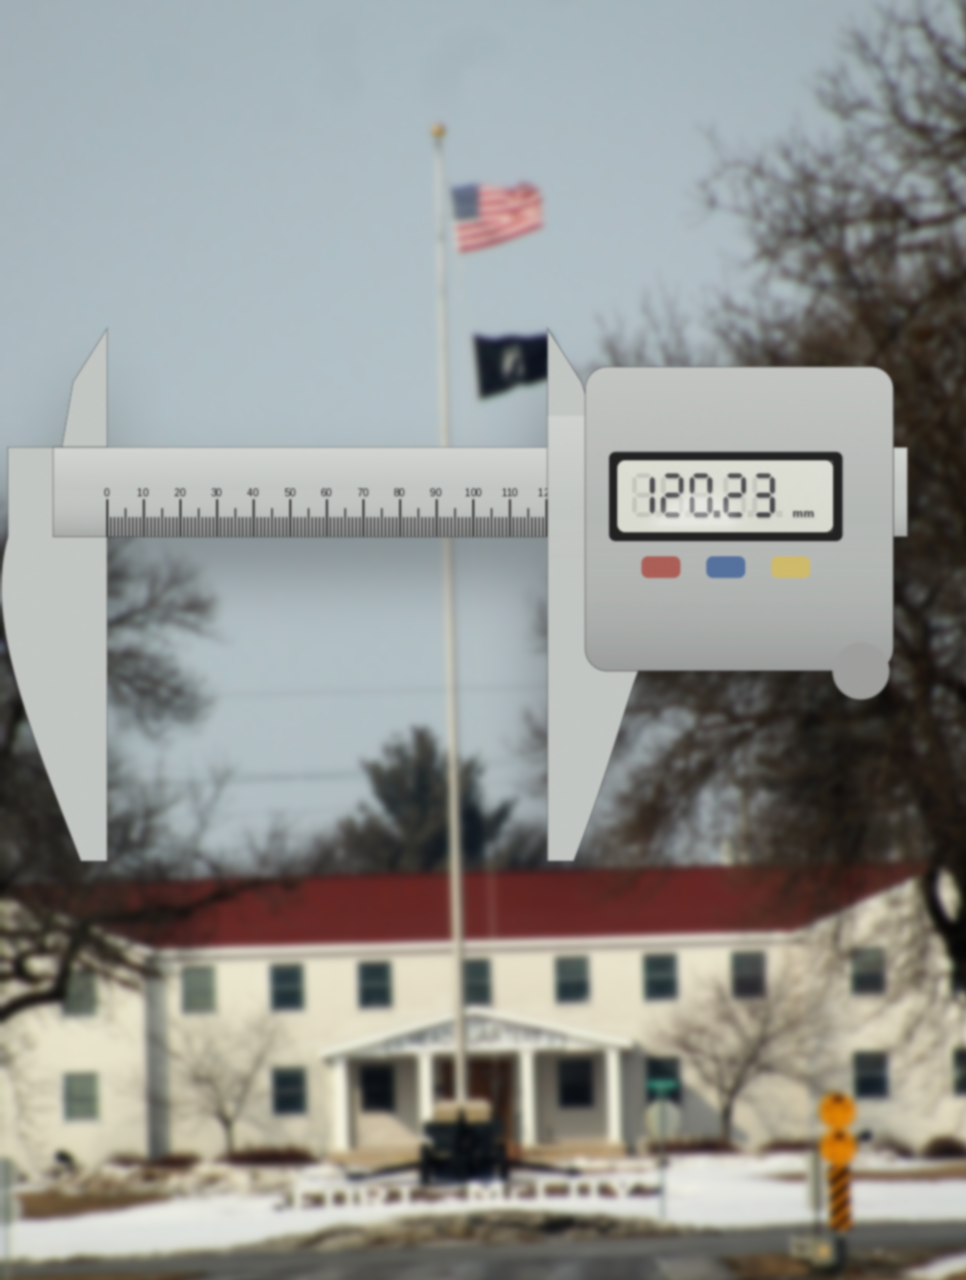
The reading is 120.23 (mm)
